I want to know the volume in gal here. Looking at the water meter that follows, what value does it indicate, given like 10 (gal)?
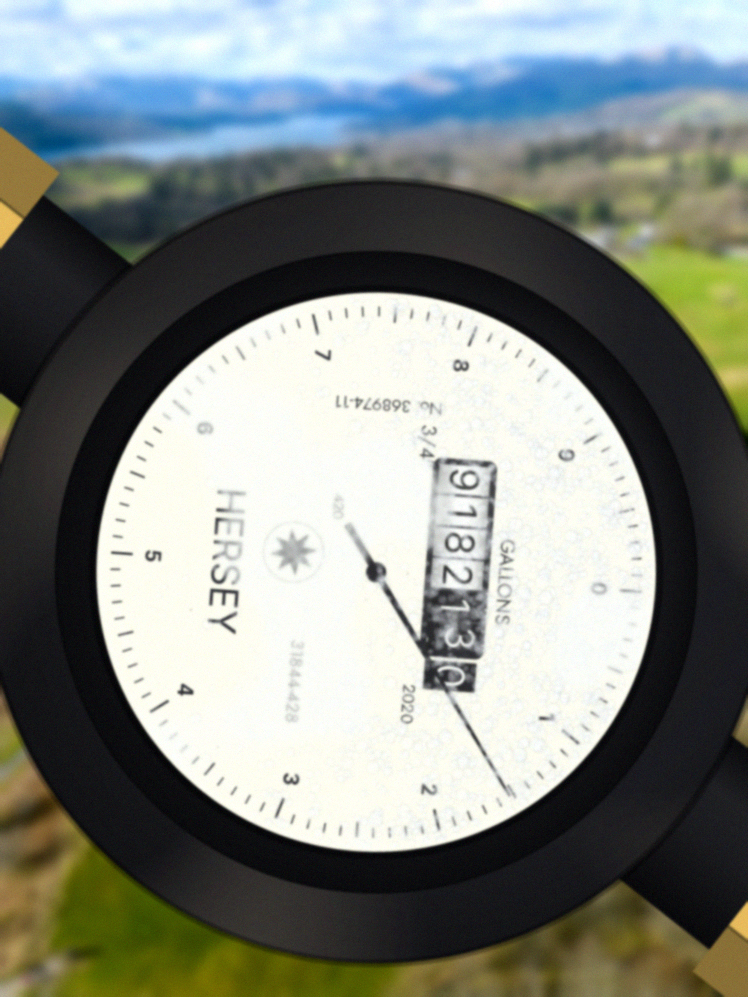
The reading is 9182131.5 (gal)
